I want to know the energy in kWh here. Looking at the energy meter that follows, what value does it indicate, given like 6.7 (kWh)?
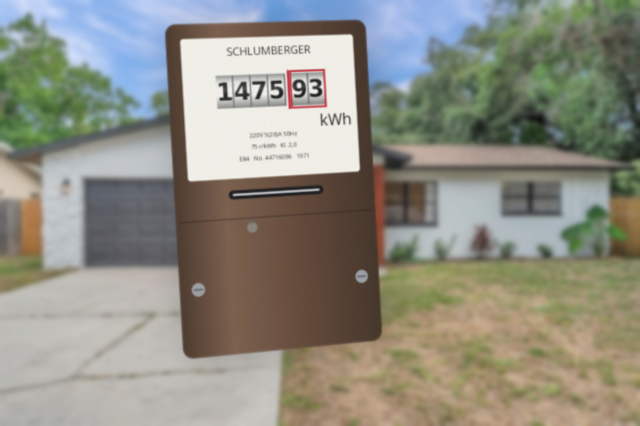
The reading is 1475.93 (kWh)
